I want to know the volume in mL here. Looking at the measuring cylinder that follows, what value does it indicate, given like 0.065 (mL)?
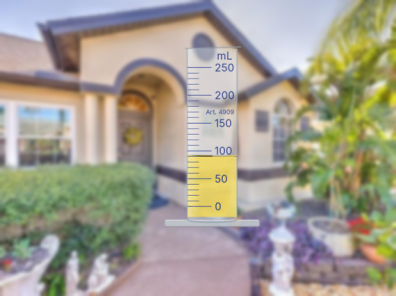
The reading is 90 (mL)
